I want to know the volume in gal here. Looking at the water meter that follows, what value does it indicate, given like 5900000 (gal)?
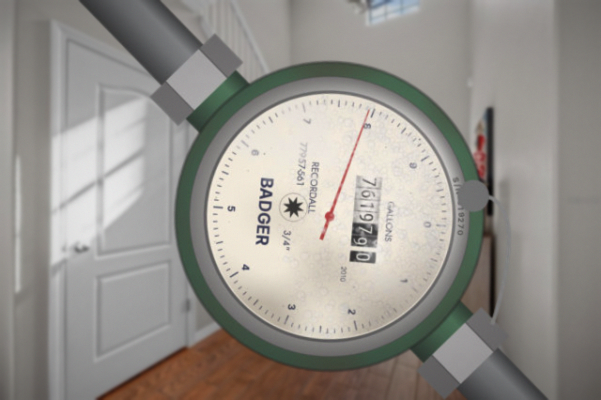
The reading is 7619787.9 (gal)
